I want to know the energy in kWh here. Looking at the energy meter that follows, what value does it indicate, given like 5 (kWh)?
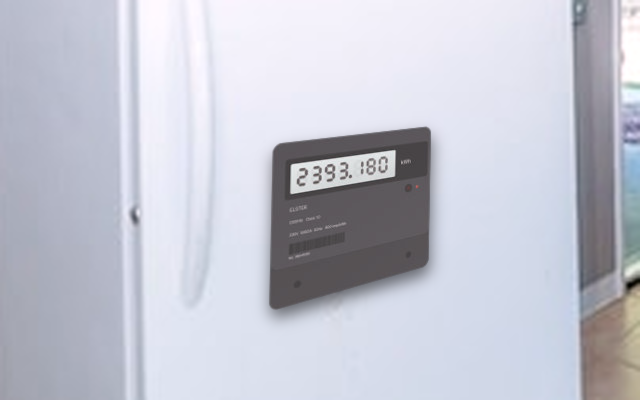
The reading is 2393.180 (kWh)
